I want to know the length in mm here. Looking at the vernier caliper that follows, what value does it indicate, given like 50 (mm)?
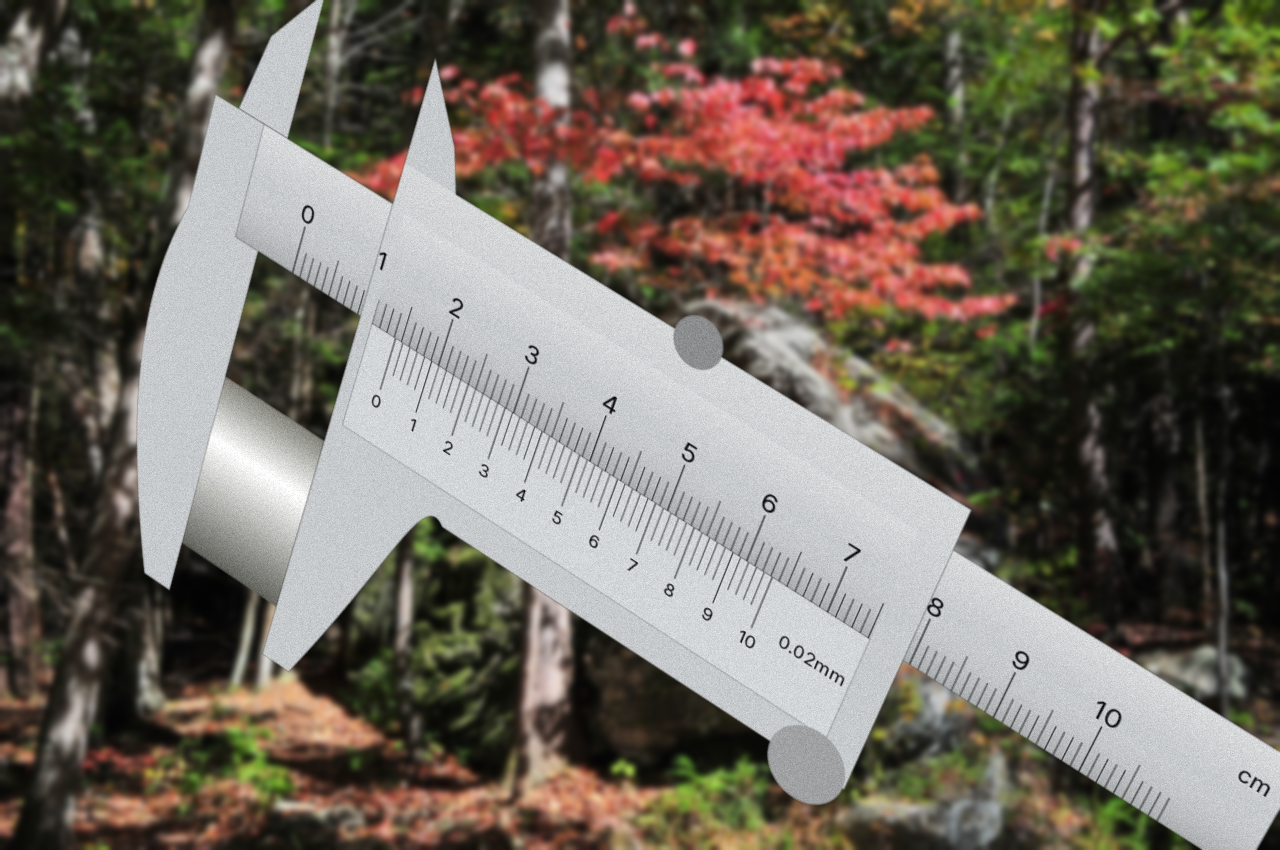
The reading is 14.2 (mm)
